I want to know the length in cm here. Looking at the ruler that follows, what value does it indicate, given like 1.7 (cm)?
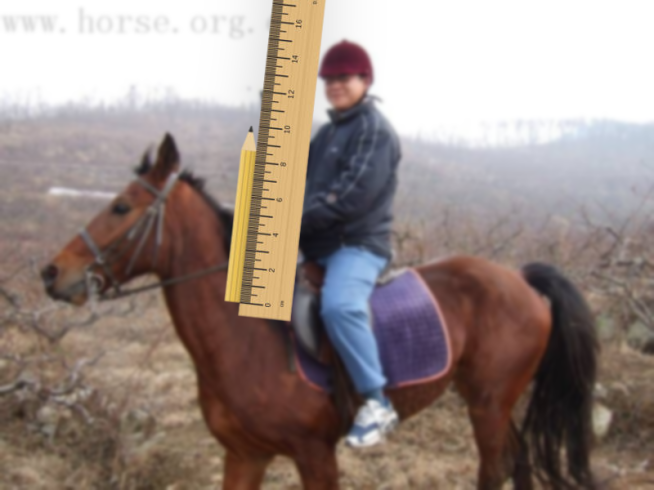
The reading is 10 (cm)
